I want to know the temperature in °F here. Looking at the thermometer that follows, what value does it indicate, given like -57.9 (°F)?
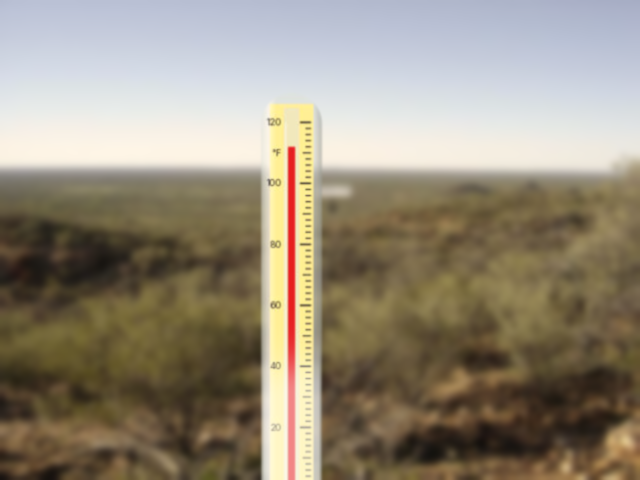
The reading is 112 (°F)
